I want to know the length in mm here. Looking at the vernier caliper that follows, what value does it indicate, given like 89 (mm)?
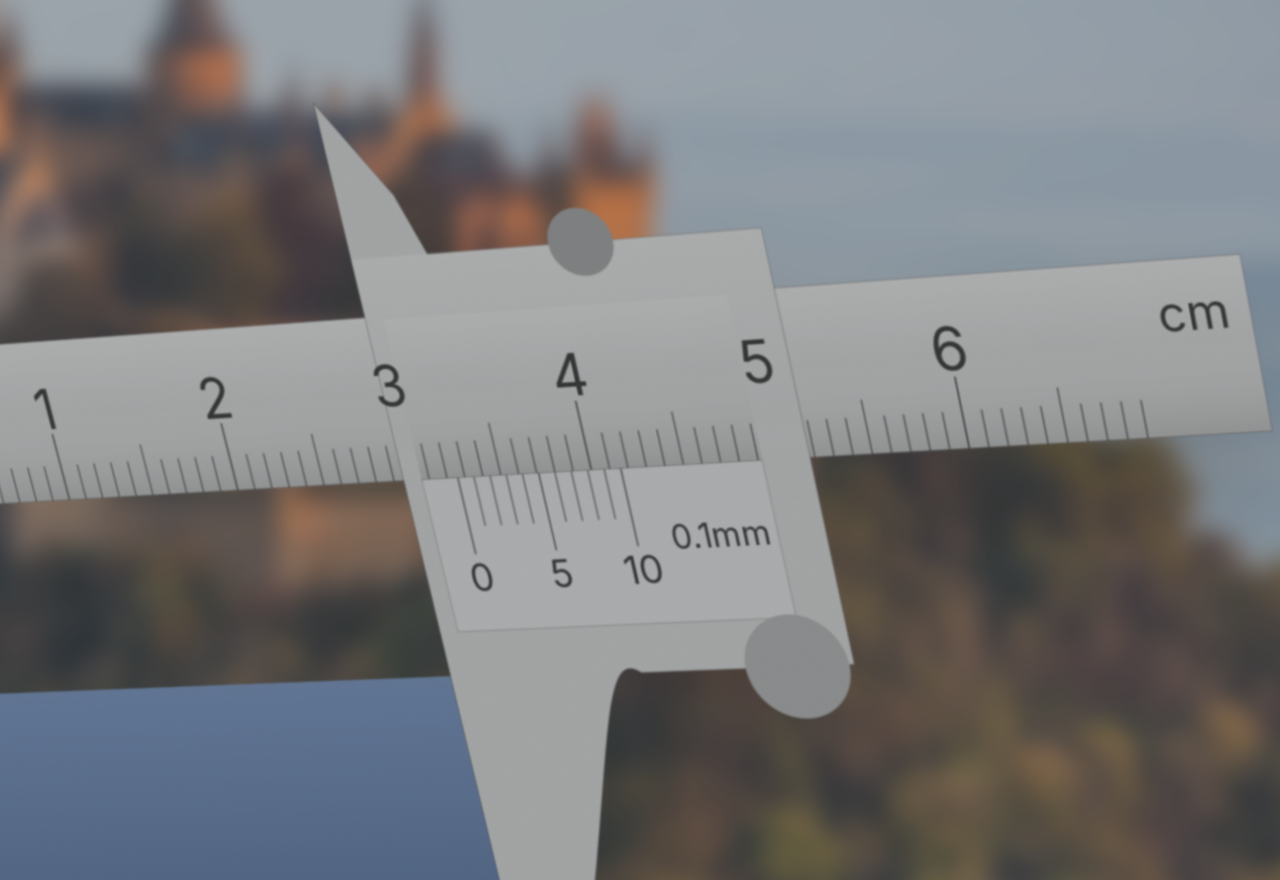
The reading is 32.6 (mm)
